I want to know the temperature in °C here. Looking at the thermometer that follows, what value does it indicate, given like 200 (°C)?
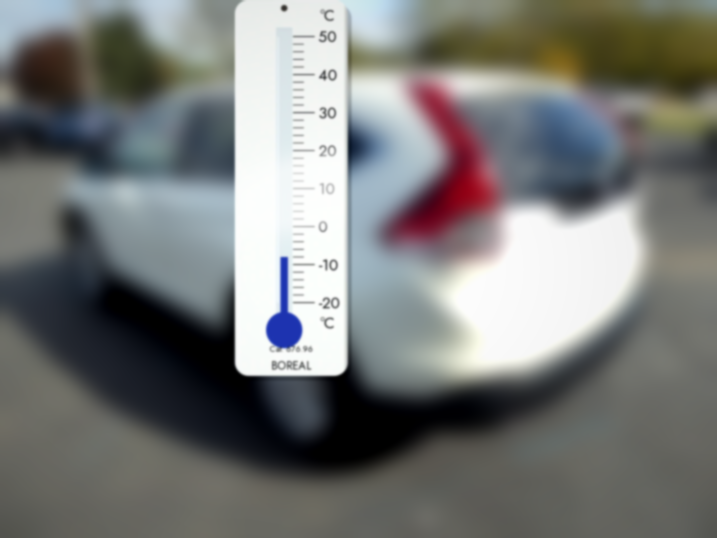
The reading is -8 (°C)
